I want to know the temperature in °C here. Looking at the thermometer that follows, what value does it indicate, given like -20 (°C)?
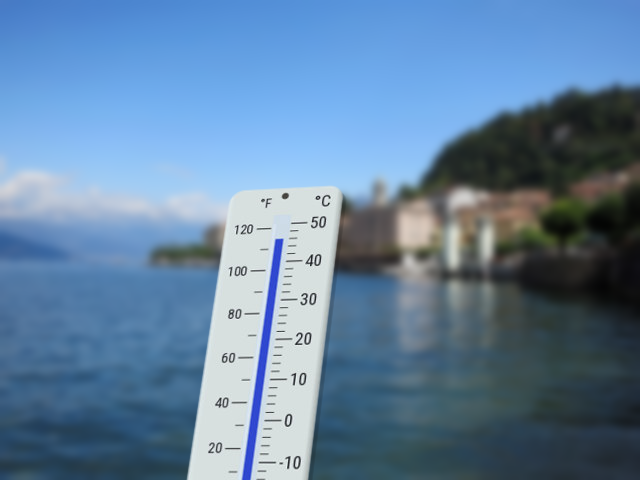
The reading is 46 (°C)
